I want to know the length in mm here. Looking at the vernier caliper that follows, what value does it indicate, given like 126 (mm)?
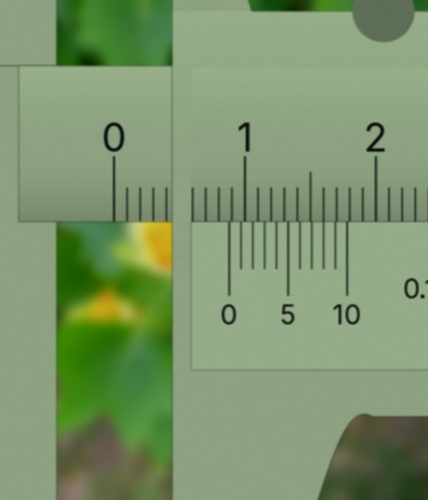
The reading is 8.8 (mm)
